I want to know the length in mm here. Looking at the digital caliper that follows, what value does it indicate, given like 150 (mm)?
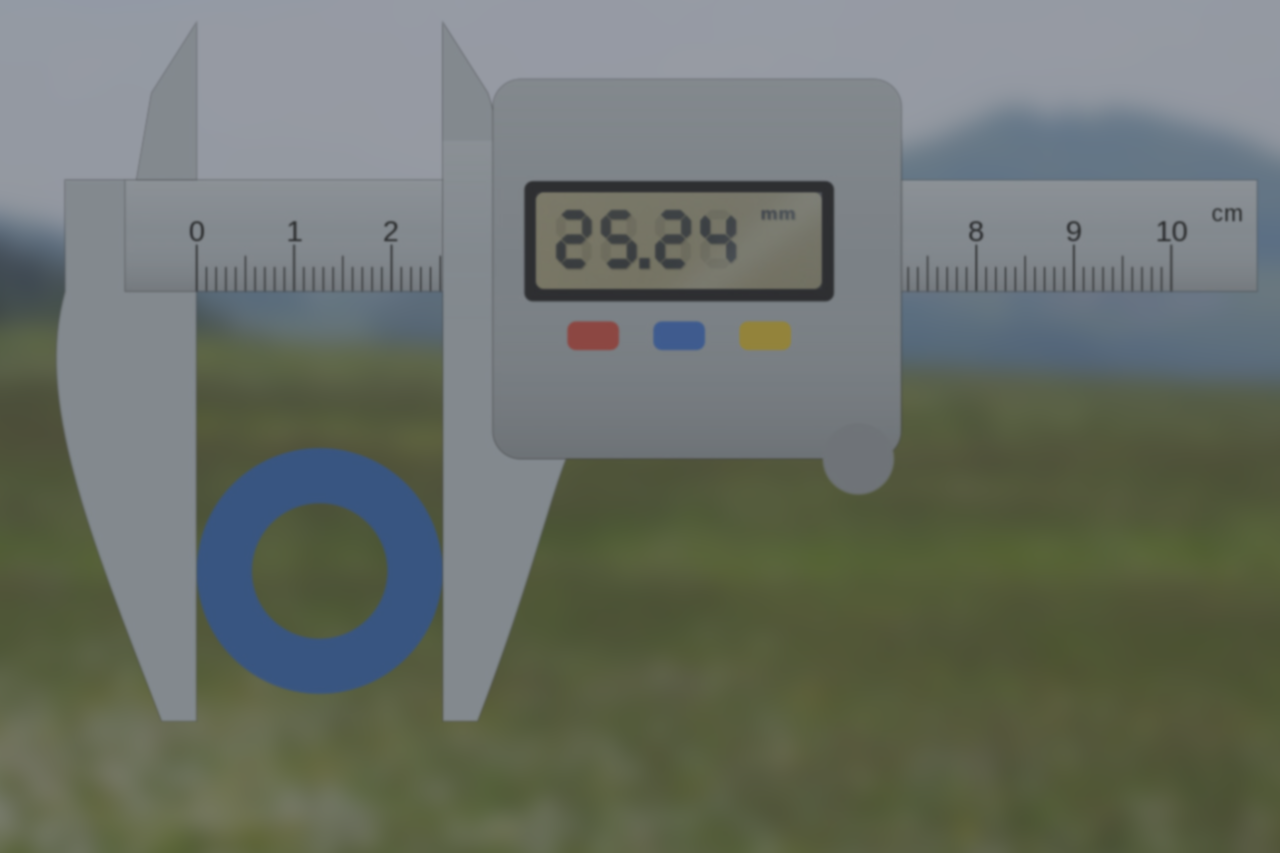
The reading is 25.24 (mm)
